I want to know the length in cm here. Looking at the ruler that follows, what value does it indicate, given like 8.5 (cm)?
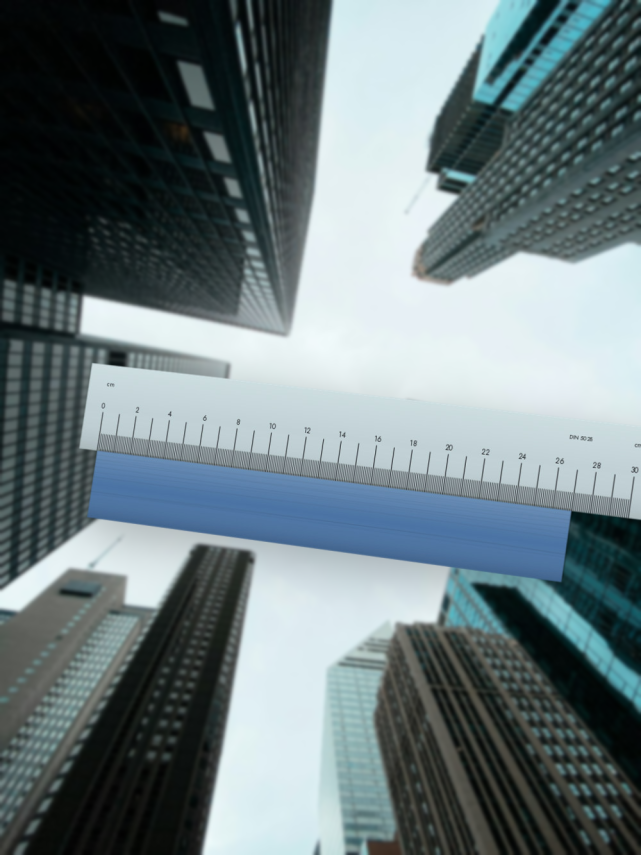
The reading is 27 (cm)
